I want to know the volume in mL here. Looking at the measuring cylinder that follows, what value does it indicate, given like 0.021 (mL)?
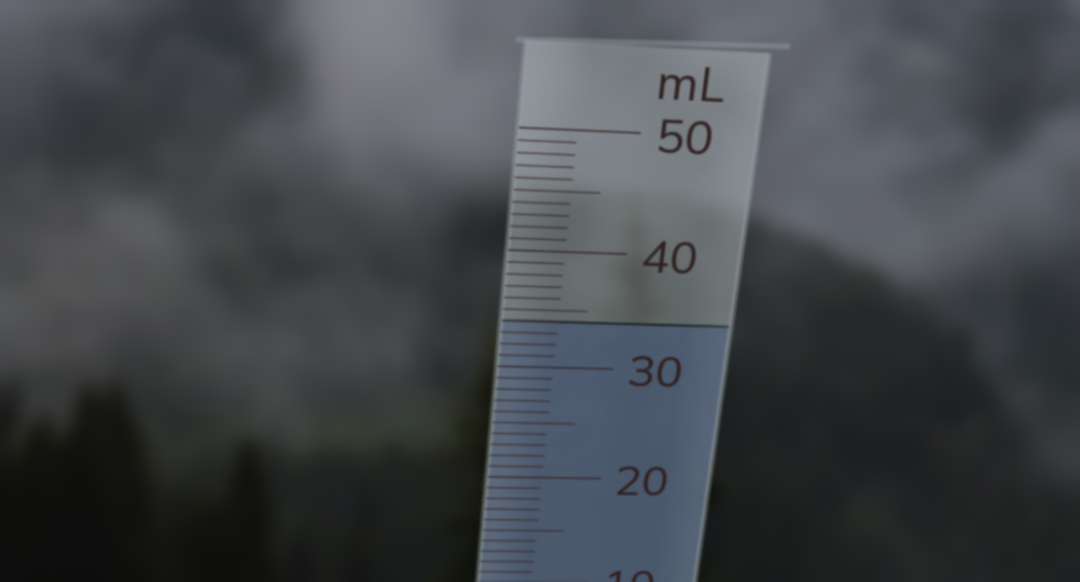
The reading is 34 (mL)
